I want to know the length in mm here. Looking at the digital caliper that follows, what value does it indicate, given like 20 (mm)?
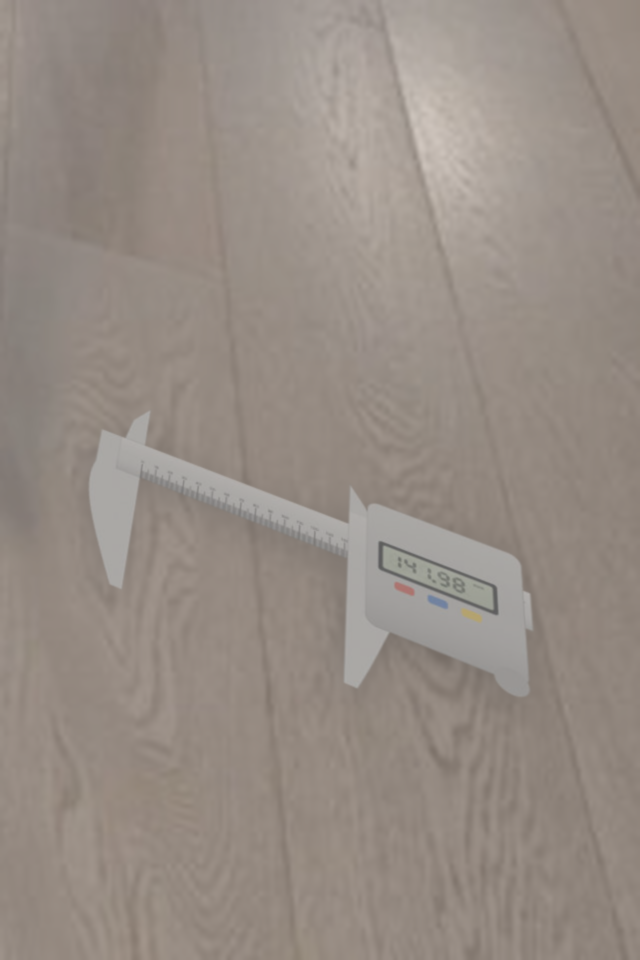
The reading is 141.98 (mm)
